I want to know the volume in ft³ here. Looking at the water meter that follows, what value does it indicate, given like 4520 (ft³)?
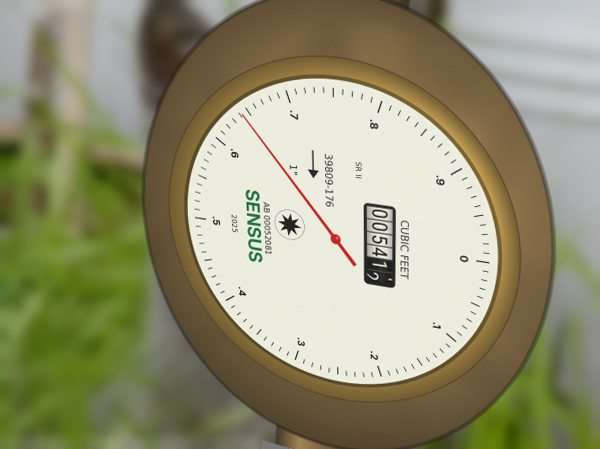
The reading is 5411.64 (ft³)
